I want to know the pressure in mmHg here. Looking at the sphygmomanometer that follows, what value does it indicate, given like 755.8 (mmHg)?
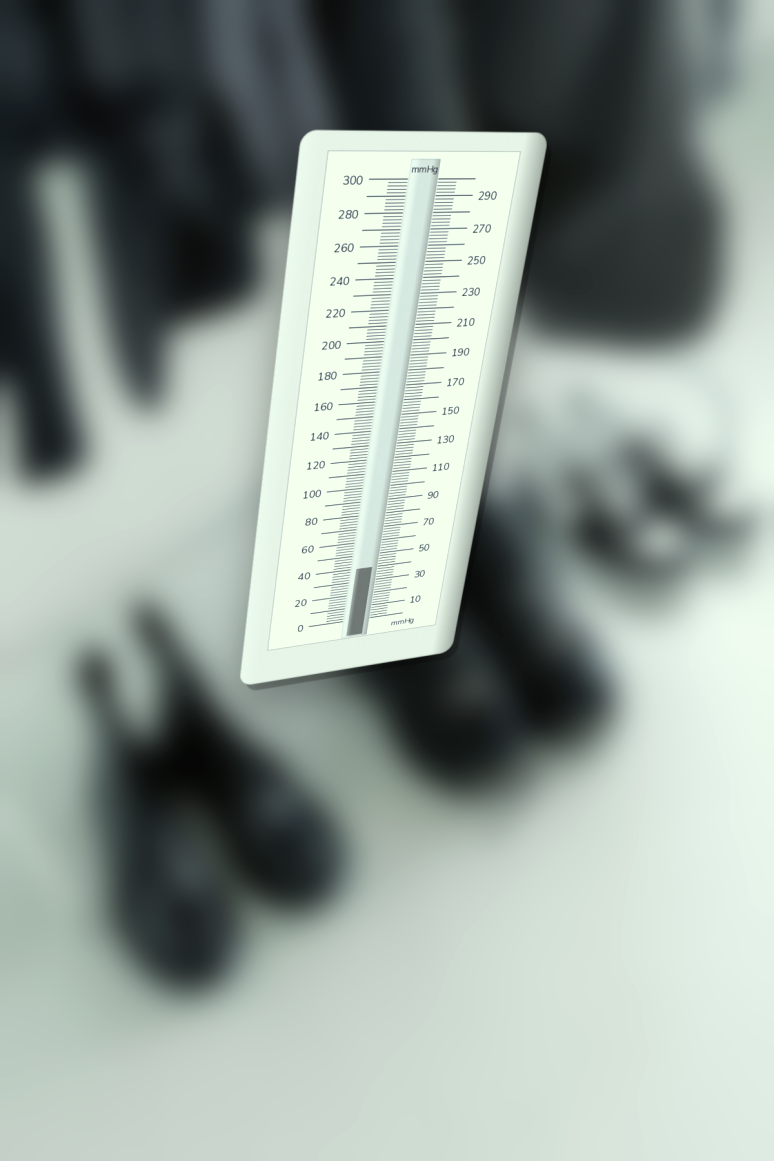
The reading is 40 (mmHg)
